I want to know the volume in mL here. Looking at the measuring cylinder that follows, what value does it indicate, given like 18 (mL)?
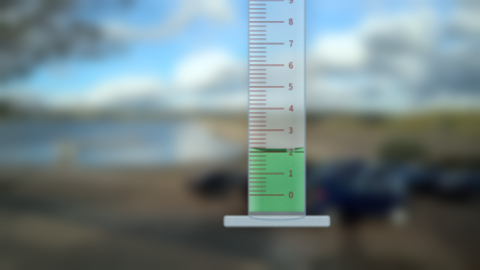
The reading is 2 (mL)
